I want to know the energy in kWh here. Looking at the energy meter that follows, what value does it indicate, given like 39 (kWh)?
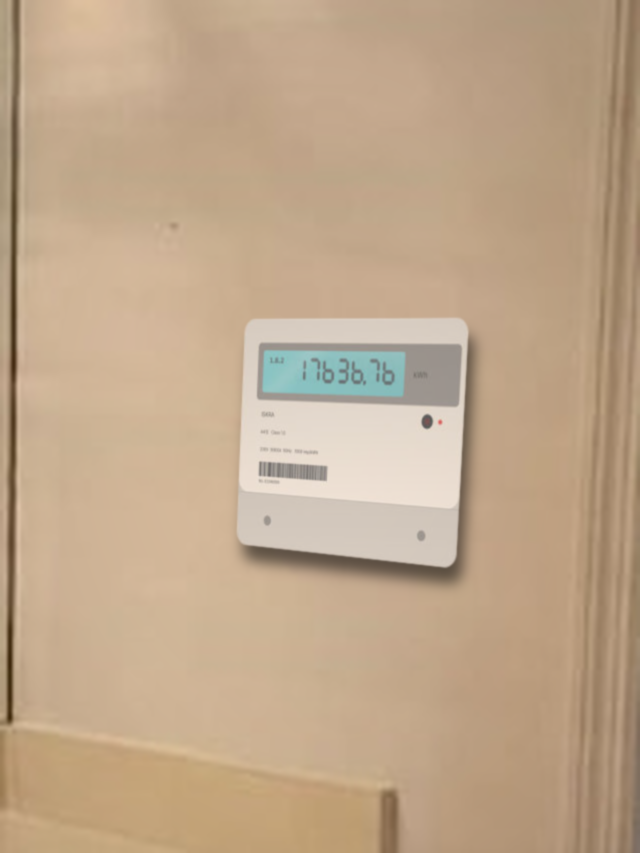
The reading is 17636.76 (kWh)
